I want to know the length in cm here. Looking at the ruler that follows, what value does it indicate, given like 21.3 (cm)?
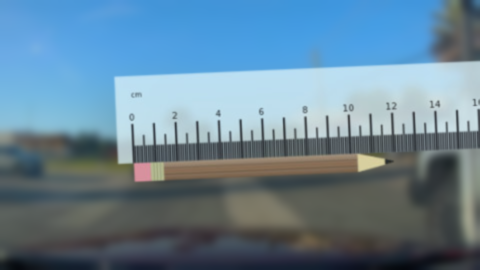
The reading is 12 (cm)
